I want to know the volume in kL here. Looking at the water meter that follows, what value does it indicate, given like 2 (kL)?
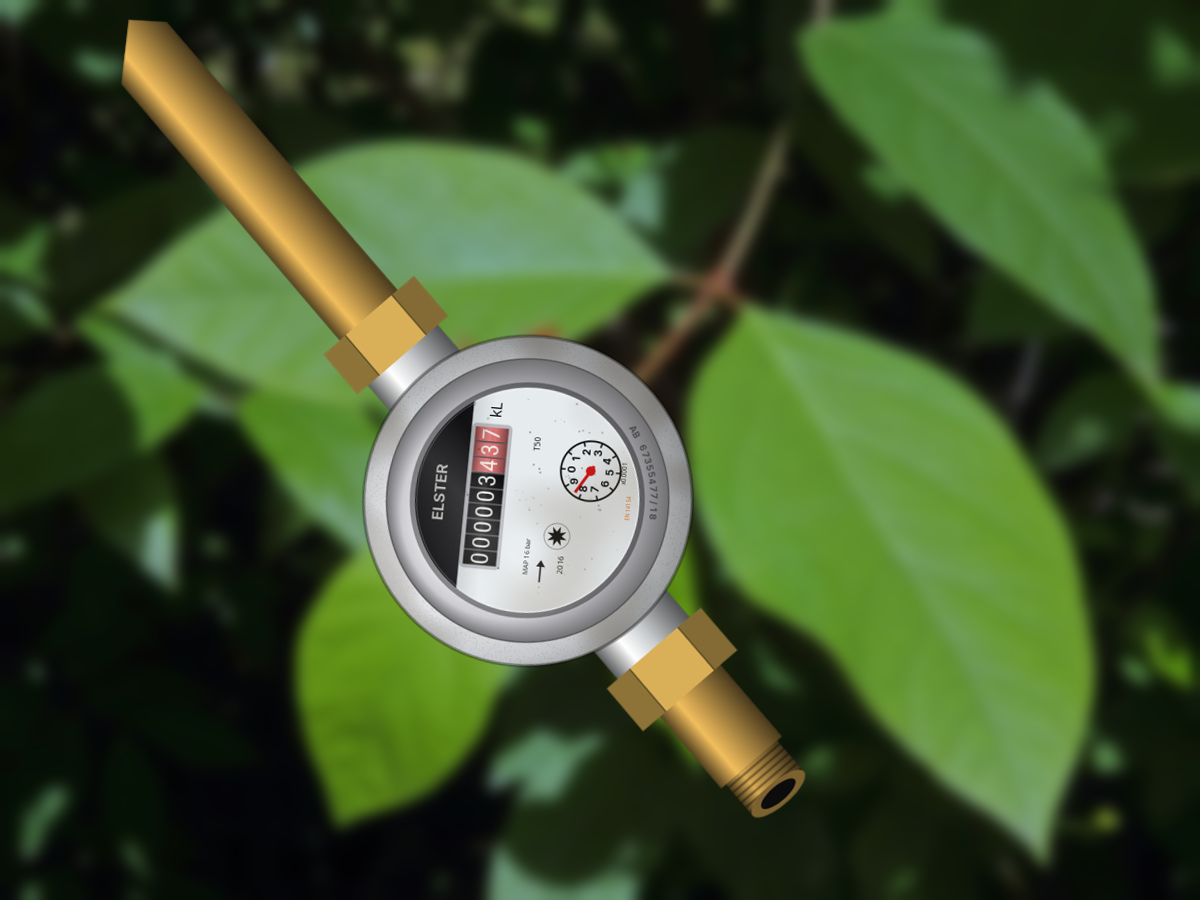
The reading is 3.4378 (kL)
